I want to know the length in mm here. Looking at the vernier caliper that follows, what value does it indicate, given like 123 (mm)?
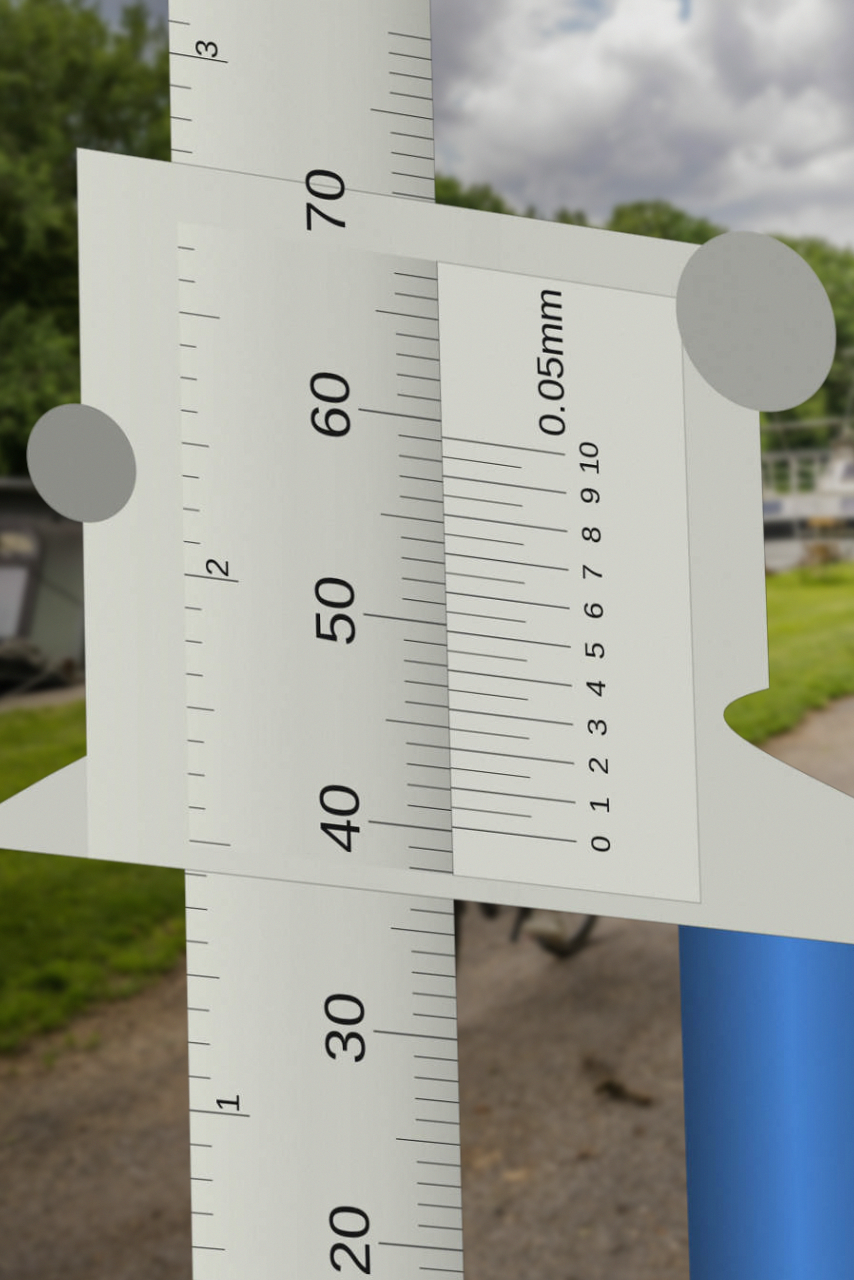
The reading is 40.2 (mm)
